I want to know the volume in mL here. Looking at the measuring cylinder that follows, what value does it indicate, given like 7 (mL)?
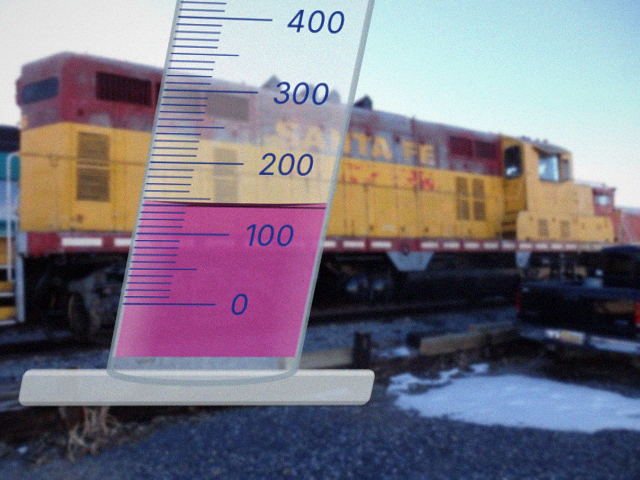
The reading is 140 (mL)
